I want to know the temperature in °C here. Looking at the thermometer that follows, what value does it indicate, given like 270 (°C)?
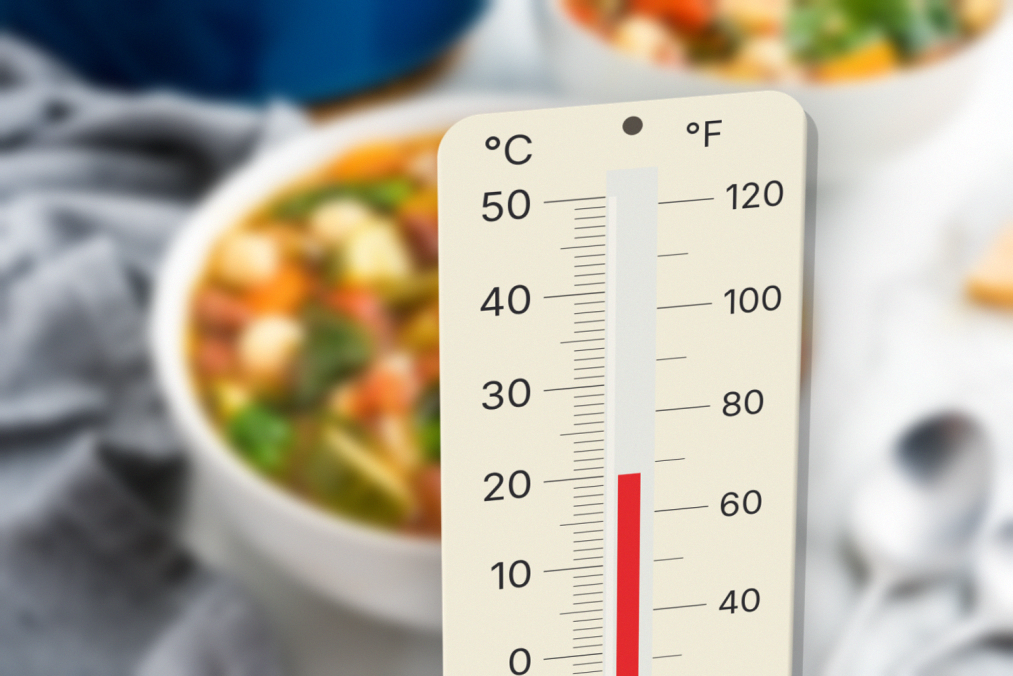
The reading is 20 (°C)
